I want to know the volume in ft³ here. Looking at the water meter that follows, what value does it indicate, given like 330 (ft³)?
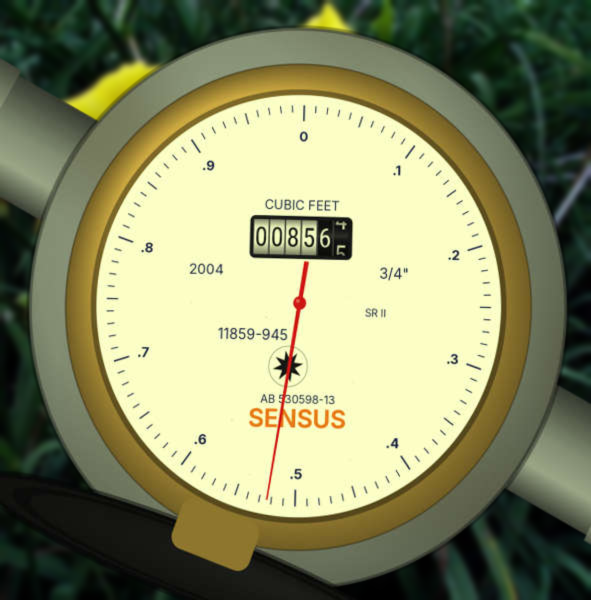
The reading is 8564.52 (ft³)
